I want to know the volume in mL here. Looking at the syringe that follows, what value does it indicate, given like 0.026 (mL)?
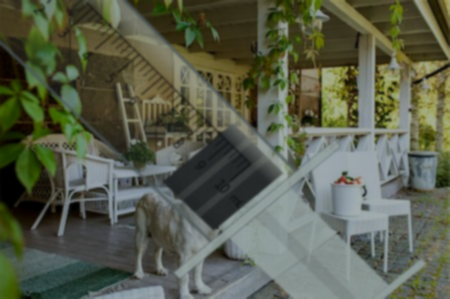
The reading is 8.6 (mL)
